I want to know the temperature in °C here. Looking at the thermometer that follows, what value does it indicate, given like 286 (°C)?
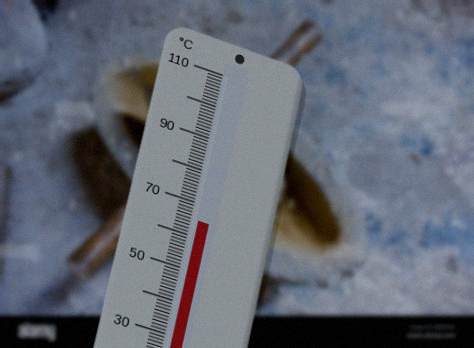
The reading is 65 (°C)
